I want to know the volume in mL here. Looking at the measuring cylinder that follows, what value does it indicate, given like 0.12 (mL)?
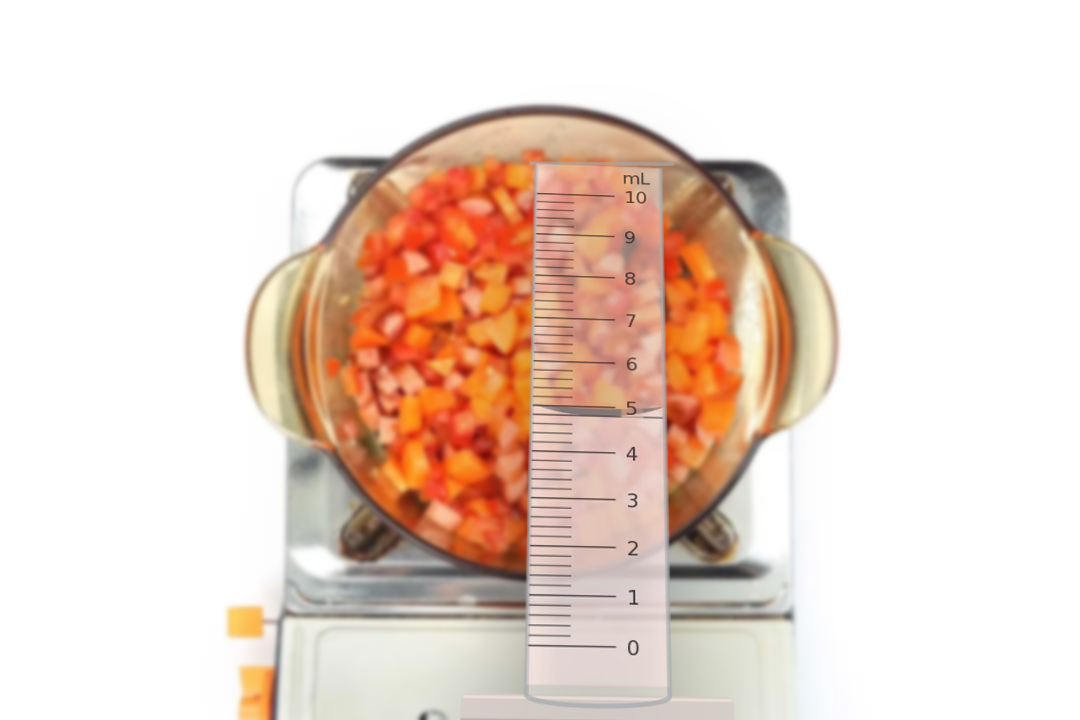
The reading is 4.8 (mL)
